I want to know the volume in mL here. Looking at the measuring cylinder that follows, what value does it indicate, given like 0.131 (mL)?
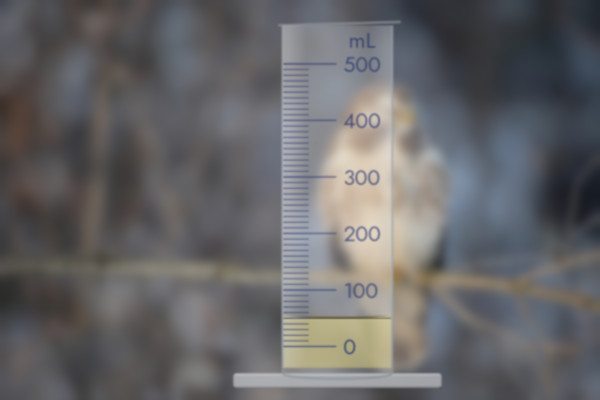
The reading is 50 (mL)
